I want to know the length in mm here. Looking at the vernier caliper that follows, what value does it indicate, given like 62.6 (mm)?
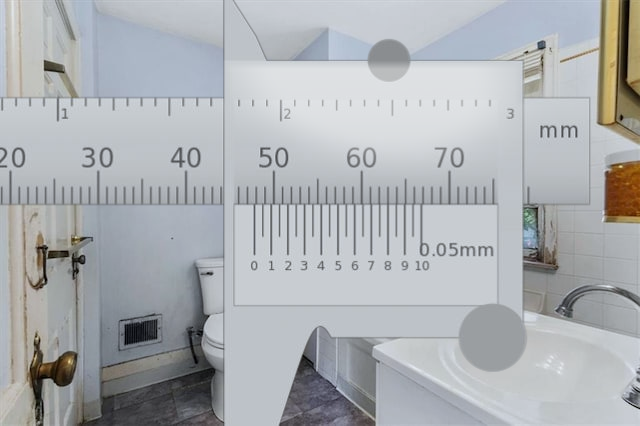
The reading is 47.8 (mm)
